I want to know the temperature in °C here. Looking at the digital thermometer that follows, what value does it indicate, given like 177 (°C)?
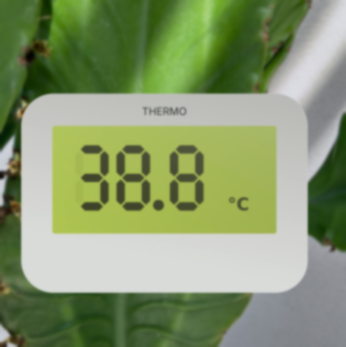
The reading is 38.8 (°C)
